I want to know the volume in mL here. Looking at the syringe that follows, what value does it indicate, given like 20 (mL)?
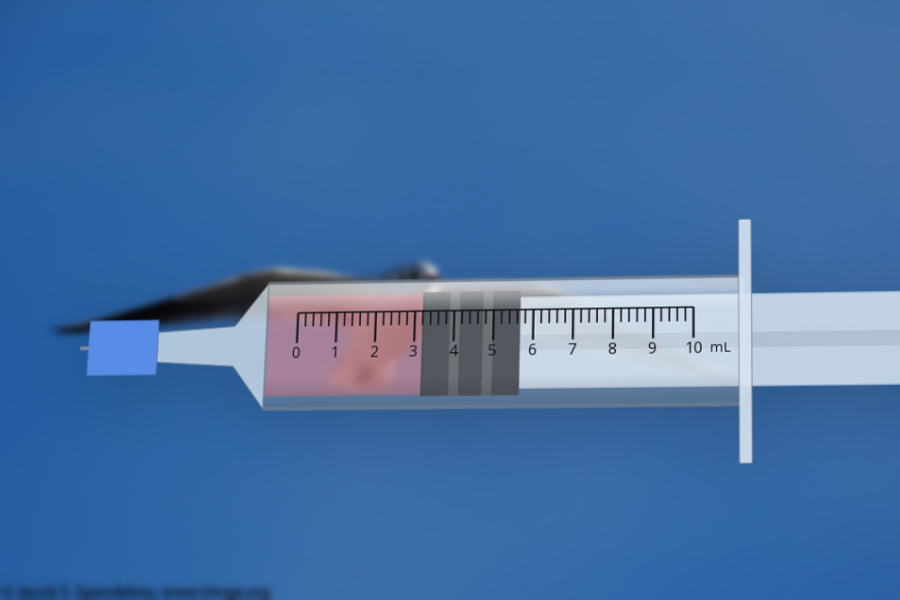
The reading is 3.2 (mL)
